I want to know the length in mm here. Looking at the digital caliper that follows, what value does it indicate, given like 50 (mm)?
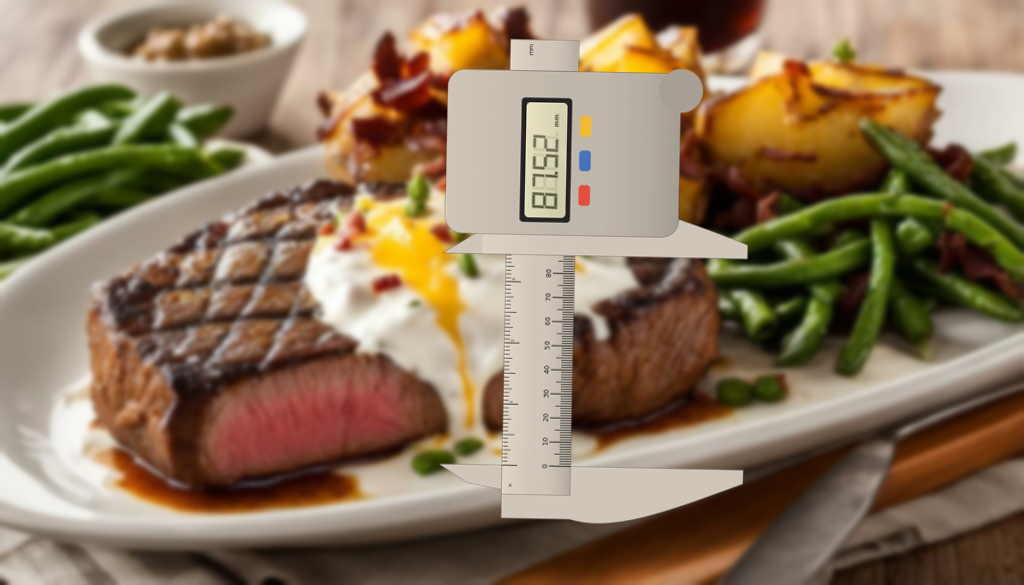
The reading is 87.52 (mm)
